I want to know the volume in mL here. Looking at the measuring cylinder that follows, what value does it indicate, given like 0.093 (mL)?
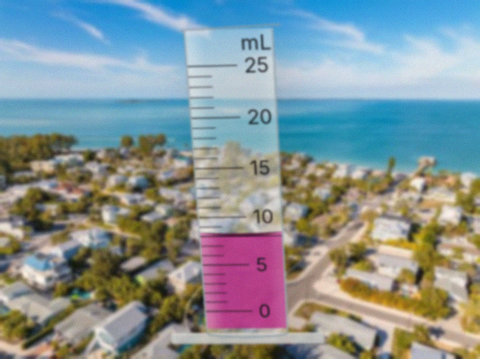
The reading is 8 (mL)
